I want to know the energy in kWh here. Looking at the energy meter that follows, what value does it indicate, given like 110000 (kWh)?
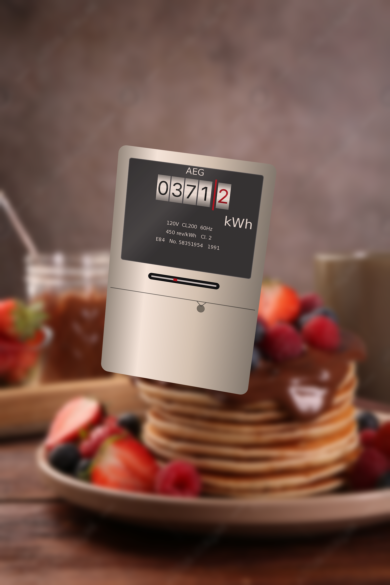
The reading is 371.2 (kWh)
